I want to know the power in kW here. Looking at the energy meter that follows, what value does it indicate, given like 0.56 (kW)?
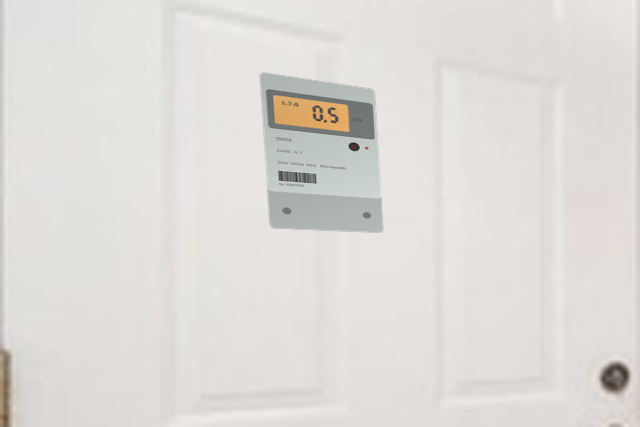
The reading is 0.5 (kW)
